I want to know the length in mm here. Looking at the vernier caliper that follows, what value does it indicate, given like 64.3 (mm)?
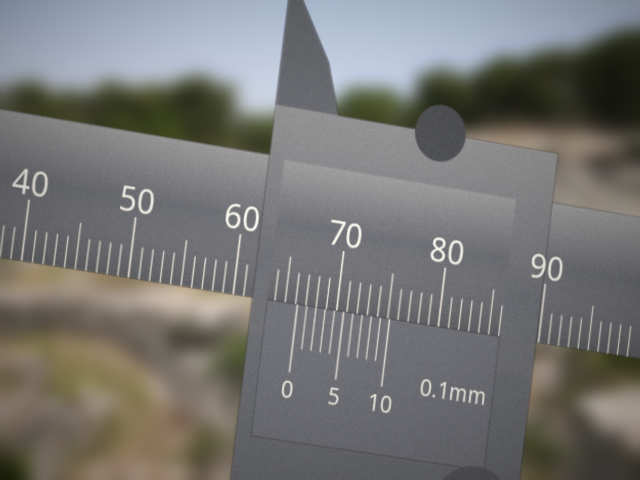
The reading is 66.2 (mm)
